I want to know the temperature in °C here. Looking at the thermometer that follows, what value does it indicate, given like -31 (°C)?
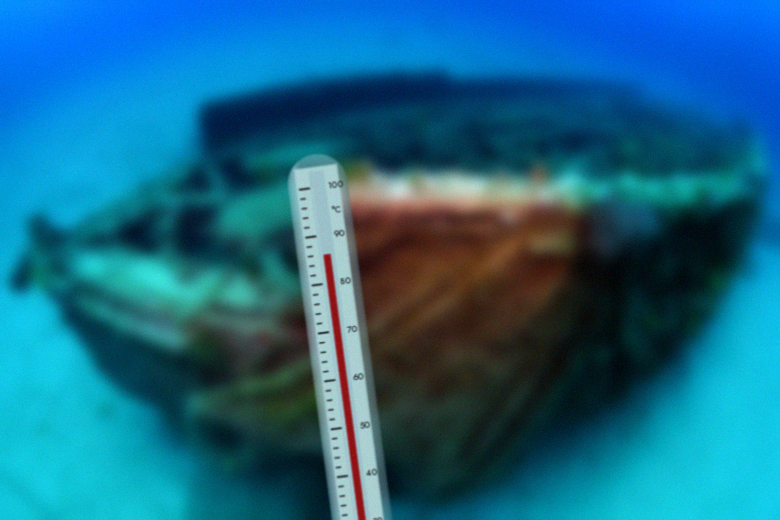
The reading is 86 (°C)
